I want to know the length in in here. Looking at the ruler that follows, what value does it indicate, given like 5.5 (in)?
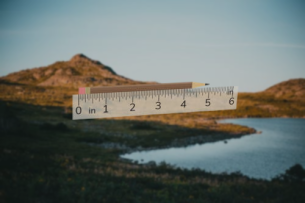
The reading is 5 (in)
